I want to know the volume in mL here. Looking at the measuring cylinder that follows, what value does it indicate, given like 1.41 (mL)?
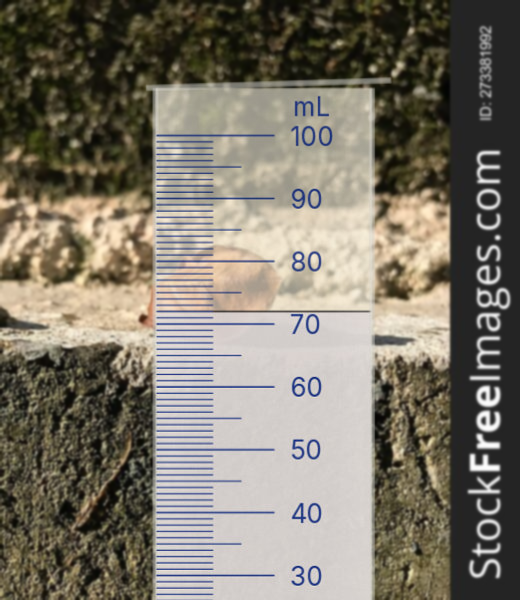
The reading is 72 (mL)
